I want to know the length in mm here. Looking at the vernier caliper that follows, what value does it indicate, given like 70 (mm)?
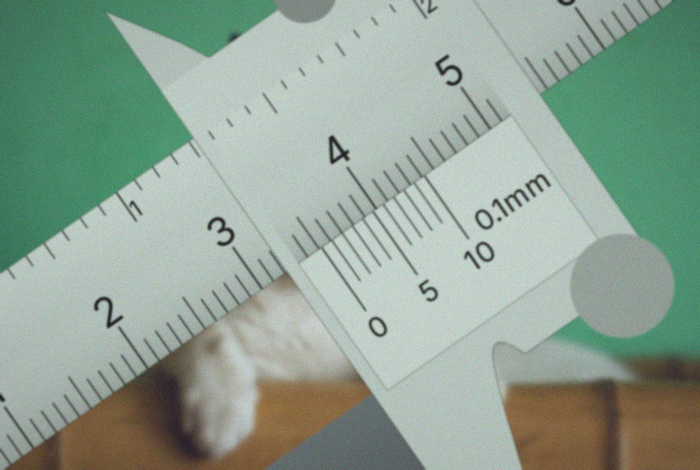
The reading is 35.2 (mm)
